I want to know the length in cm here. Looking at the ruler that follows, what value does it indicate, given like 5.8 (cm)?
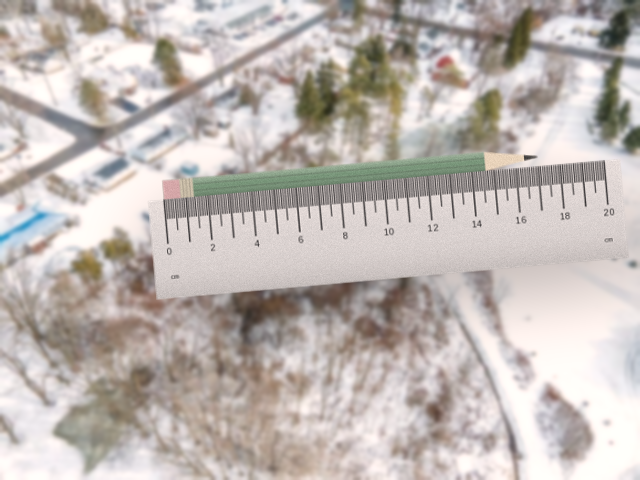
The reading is 17 (cm)
